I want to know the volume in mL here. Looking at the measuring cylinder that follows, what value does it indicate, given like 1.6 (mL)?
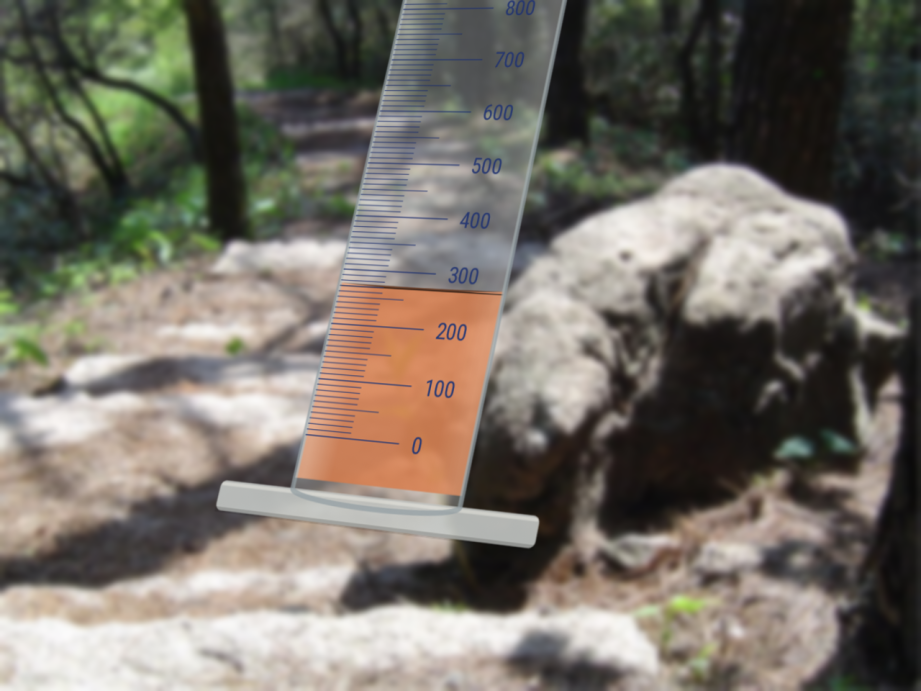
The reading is 270 (mL)
